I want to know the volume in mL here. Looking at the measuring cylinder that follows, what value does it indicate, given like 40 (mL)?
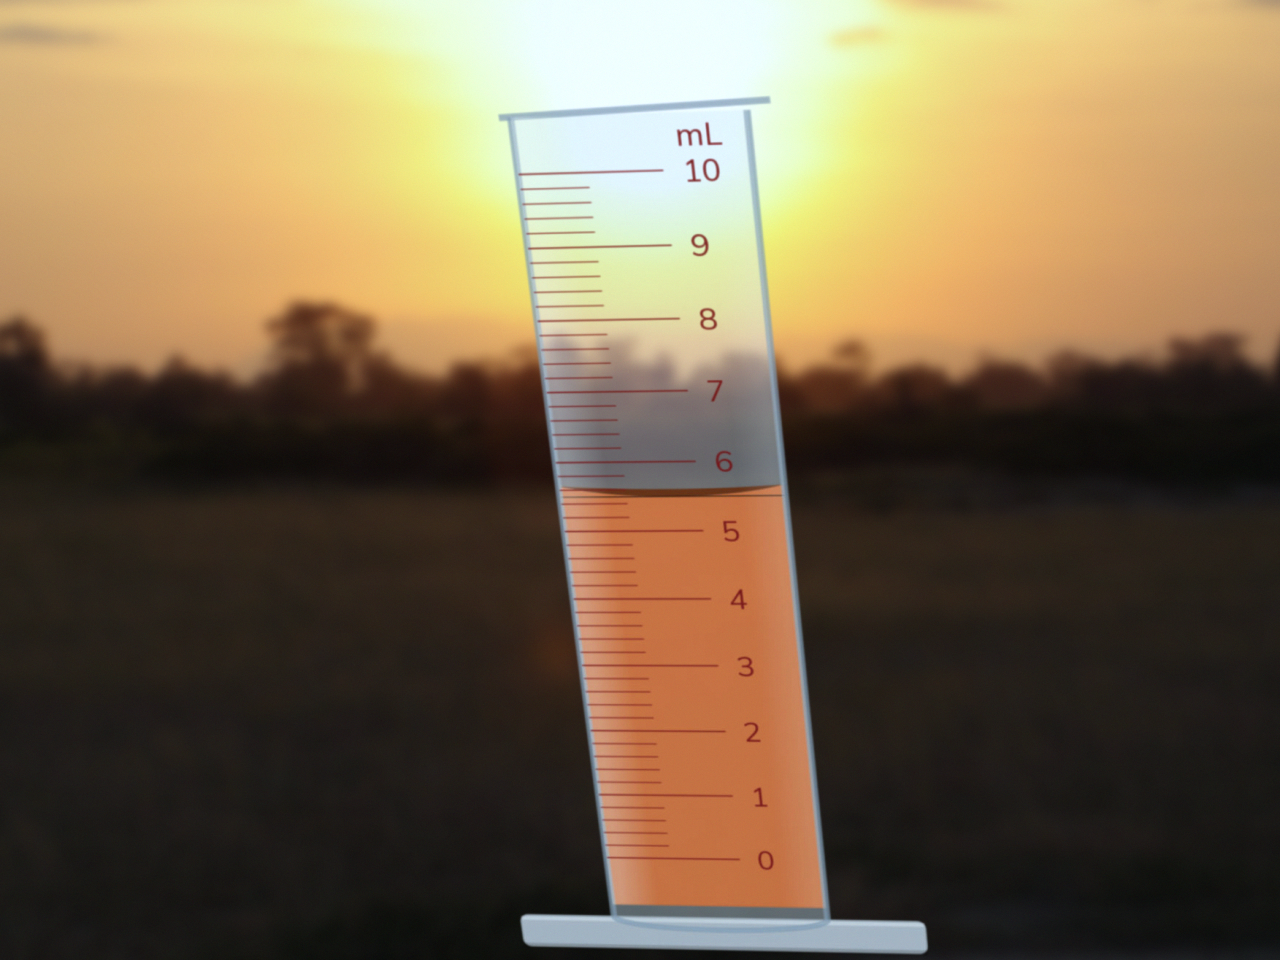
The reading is 5.5 (mL)
